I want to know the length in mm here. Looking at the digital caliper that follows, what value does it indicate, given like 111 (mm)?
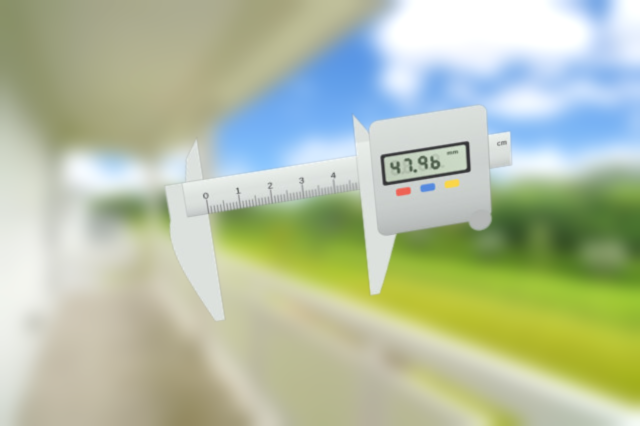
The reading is 47.96 (mm)
